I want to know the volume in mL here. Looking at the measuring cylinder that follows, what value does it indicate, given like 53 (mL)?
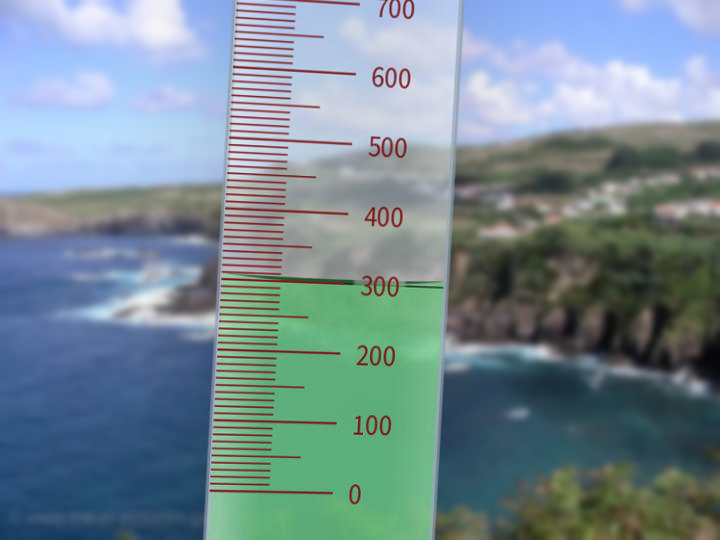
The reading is 300 (mL)
